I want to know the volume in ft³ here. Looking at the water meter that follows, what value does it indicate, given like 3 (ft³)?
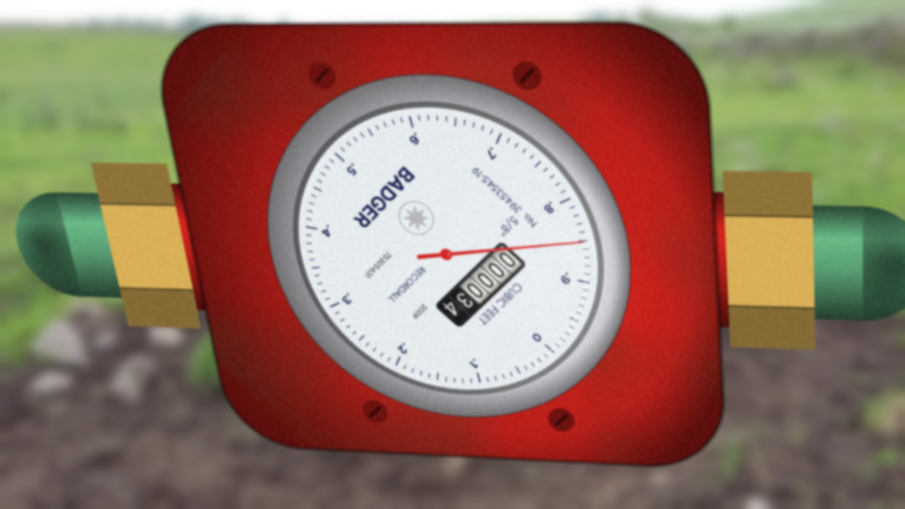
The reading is 33.85 (ft³)
